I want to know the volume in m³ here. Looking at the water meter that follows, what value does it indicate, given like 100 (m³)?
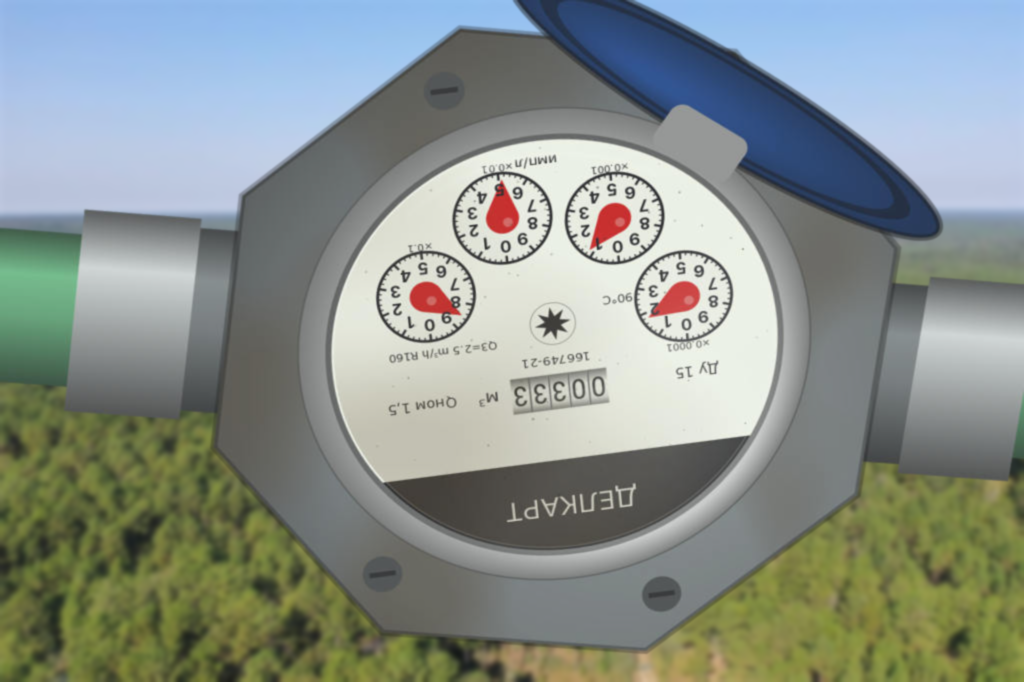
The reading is 333.8511 (m³)
